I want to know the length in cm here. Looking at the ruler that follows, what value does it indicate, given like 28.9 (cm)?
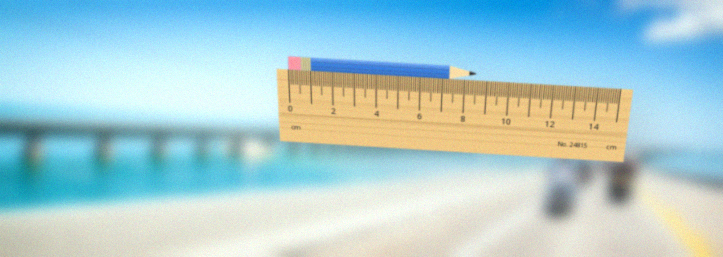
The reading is 8.5 (cm)
